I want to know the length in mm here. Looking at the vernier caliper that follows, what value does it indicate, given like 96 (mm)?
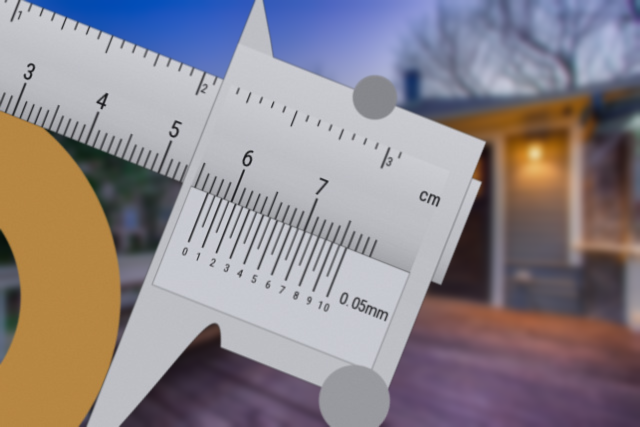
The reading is 56.8 (mm)
